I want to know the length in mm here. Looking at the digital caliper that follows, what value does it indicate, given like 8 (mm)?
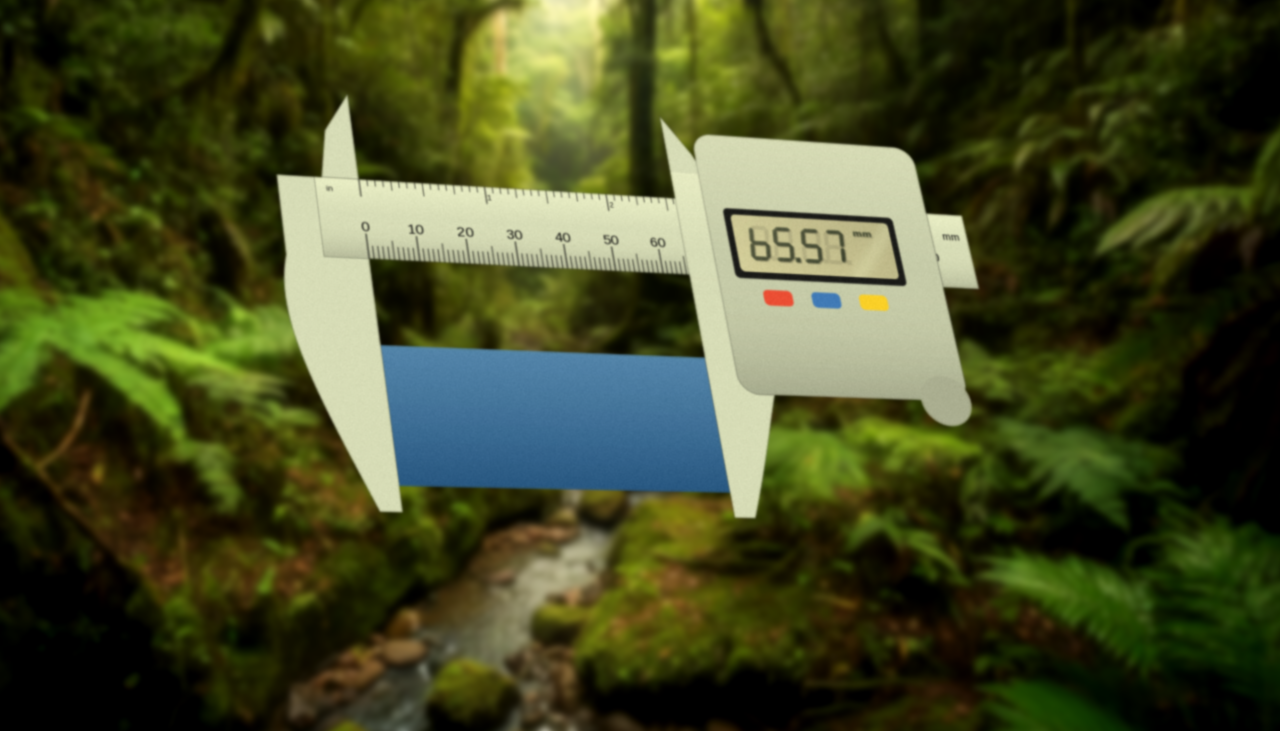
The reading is 65.57 (mm)
